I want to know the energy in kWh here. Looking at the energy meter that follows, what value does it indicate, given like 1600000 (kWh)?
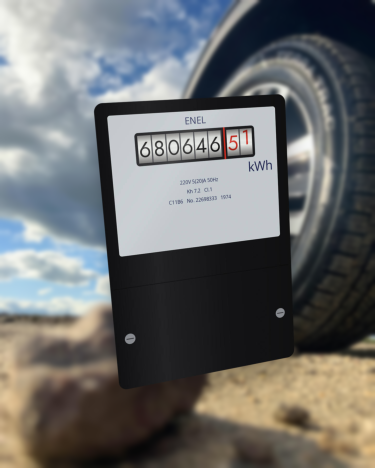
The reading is 680646.51 (kWh)
